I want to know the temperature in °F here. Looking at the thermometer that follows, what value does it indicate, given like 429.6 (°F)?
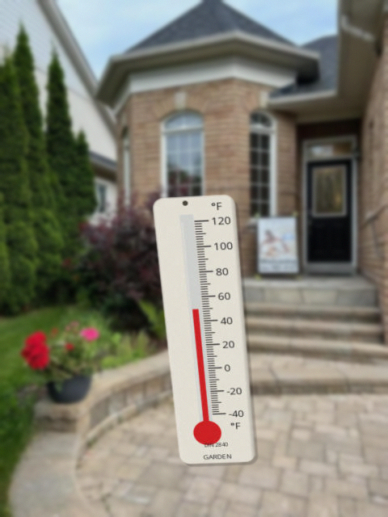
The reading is 50 (°F)
